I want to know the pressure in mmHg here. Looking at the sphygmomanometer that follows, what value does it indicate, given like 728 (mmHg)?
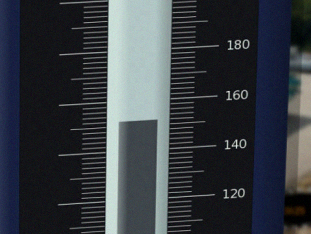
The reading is 152 (mmHg)
